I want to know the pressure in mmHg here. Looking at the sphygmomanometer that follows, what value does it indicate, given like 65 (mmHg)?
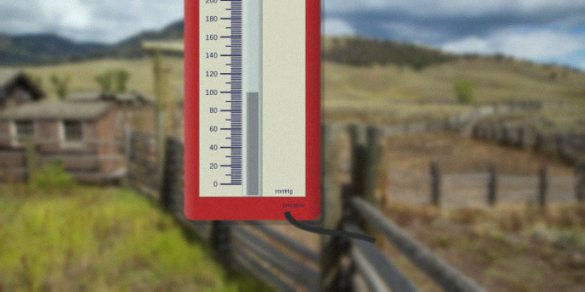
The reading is 100 (mmHg)
